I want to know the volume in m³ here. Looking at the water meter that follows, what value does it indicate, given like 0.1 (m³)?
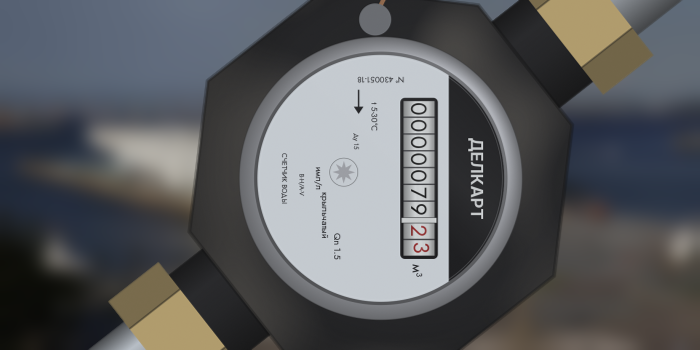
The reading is 79.23 (m³)
